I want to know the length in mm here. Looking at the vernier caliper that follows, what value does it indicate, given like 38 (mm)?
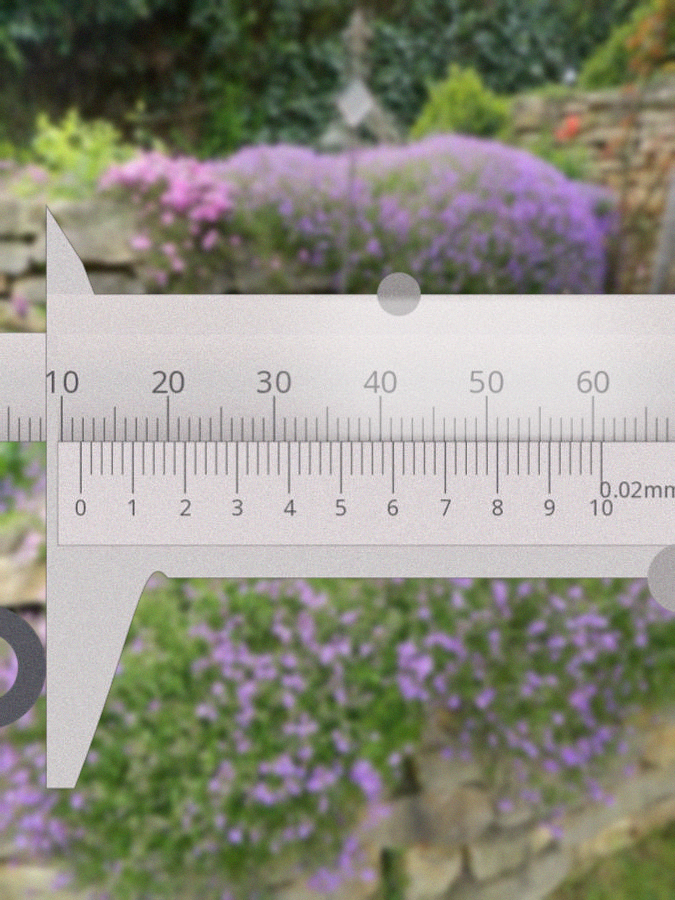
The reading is 11.8 (mm)
